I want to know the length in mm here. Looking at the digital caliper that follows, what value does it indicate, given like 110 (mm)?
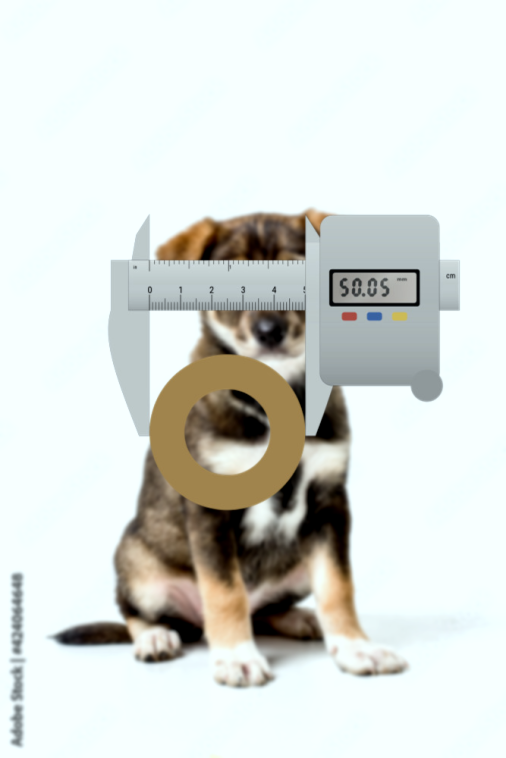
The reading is 50.05 (mm)
